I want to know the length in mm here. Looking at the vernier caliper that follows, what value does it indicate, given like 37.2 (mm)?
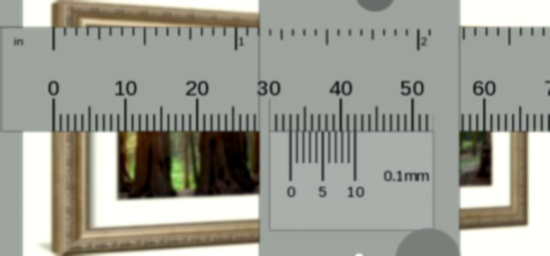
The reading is 33.0 (mm)
